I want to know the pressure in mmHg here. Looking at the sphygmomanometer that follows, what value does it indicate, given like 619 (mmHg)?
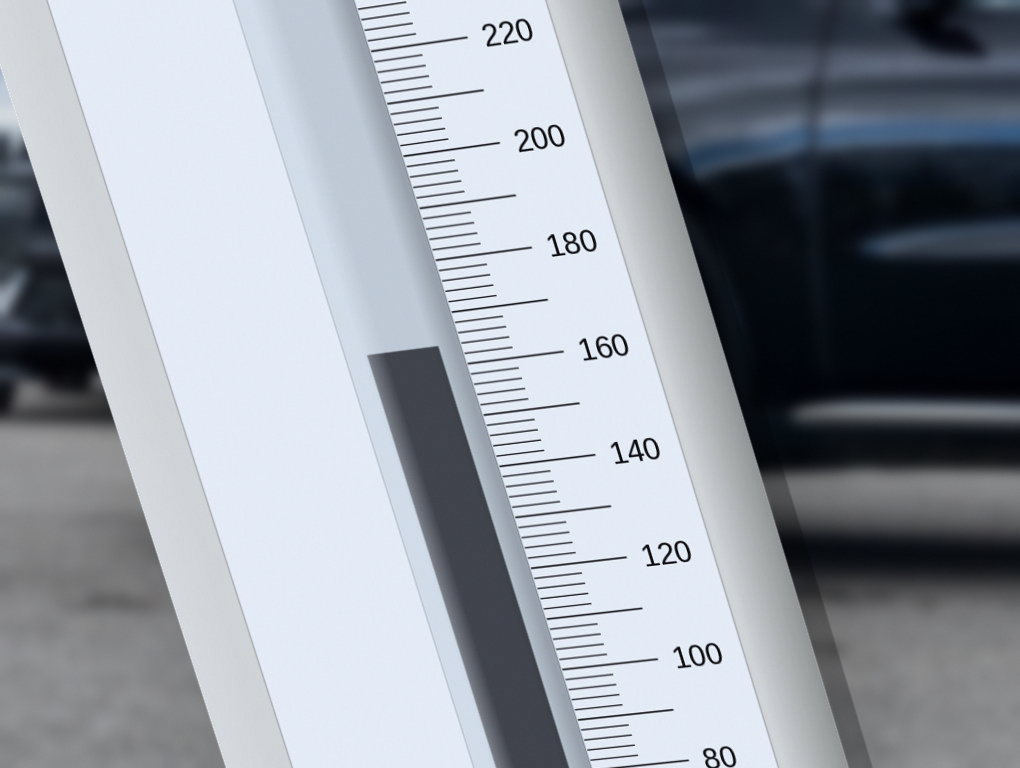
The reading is 164 (mmHg)
